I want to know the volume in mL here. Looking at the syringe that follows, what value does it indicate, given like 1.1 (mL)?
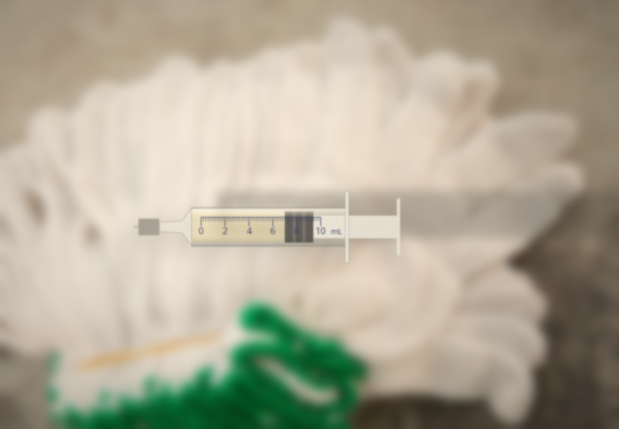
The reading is 7 (mL)
